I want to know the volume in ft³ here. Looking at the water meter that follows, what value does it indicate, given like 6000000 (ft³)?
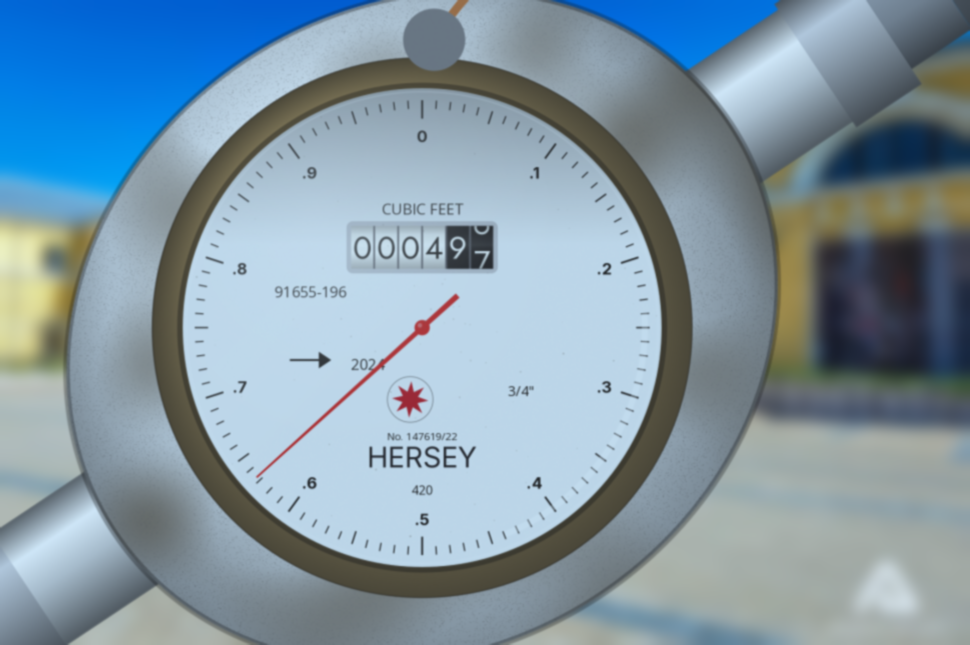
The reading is 496.63 (ft³)
